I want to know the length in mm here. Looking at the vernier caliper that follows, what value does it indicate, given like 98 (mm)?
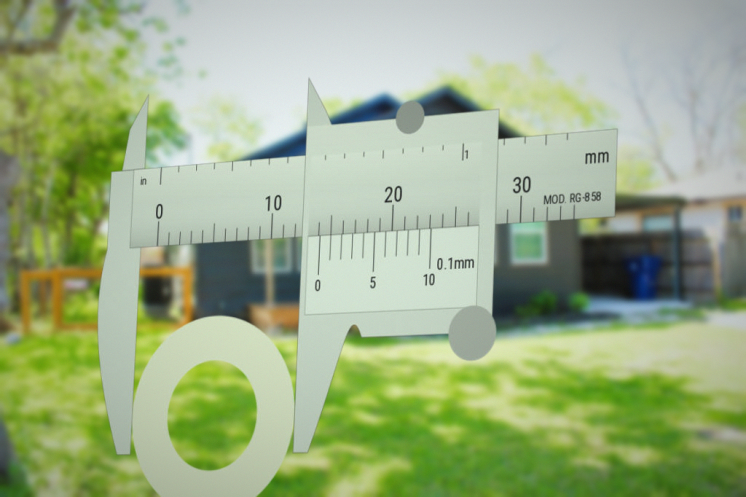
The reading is 14.1 (mm)
